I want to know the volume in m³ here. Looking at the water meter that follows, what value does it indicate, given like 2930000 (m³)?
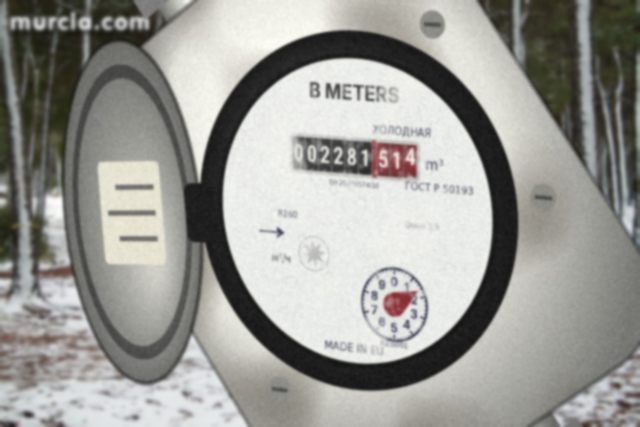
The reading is 2281.5141 (m³)
